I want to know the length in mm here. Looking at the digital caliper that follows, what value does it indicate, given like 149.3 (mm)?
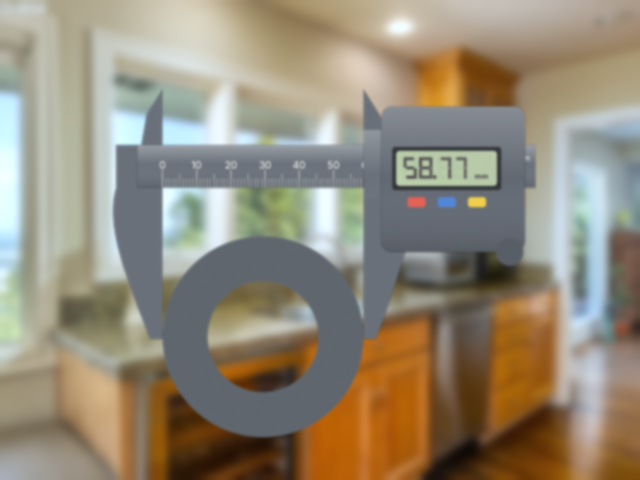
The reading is 58.77 (mm)
